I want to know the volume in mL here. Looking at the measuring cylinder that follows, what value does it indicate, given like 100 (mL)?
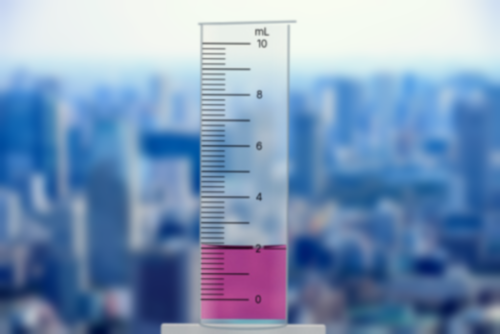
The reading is 2 (mL)
